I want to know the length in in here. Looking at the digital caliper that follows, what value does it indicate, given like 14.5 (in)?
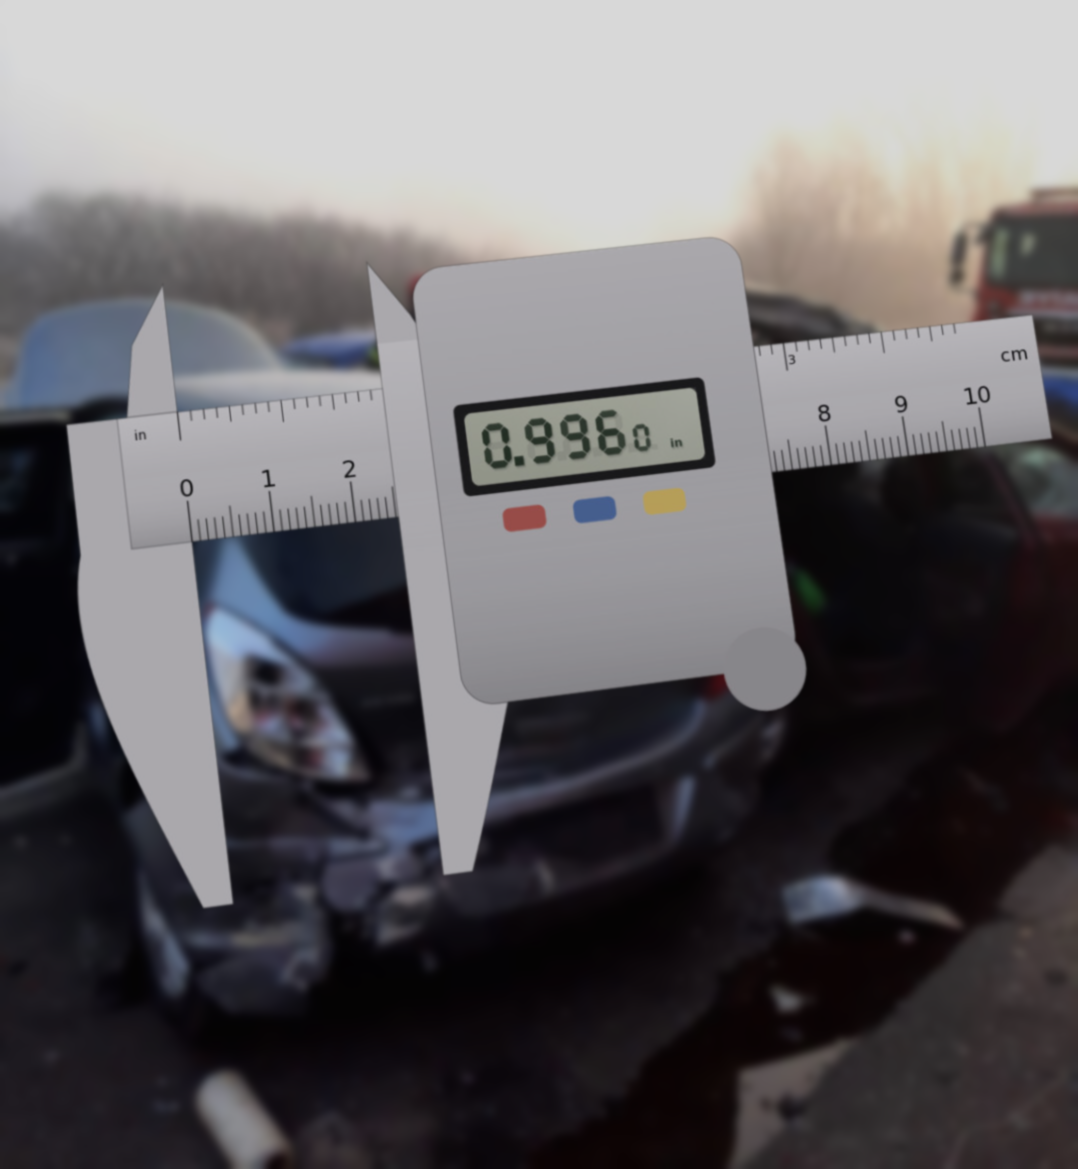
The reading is 0.9960 (in)
